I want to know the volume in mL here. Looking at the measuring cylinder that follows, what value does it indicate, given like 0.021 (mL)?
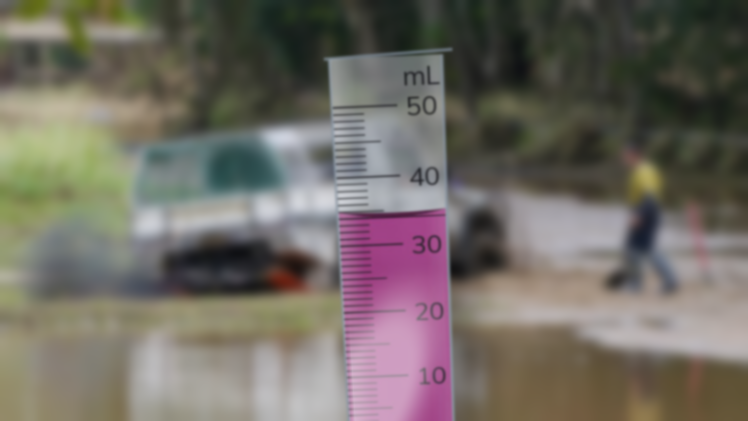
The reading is 34 (mL)
